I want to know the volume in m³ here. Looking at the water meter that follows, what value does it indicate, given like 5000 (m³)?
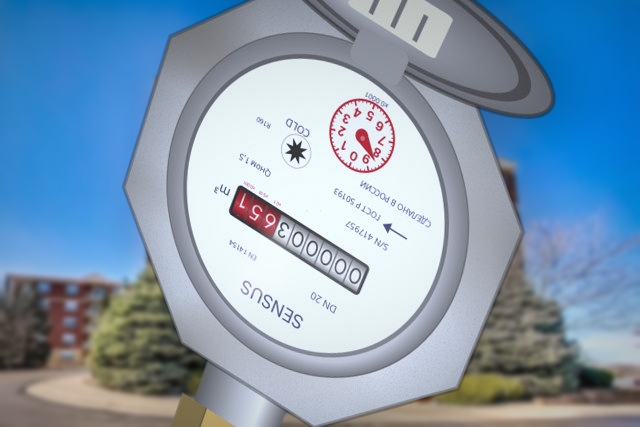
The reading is 3.6508 (m³)
